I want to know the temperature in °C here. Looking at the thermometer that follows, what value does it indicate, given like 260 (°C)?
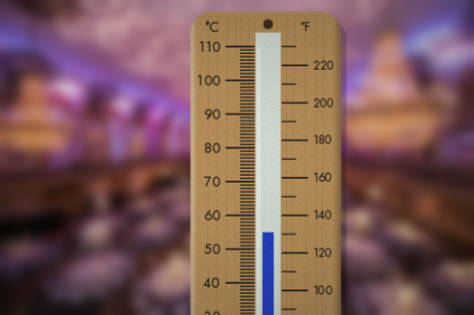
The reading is 55 (°C)
